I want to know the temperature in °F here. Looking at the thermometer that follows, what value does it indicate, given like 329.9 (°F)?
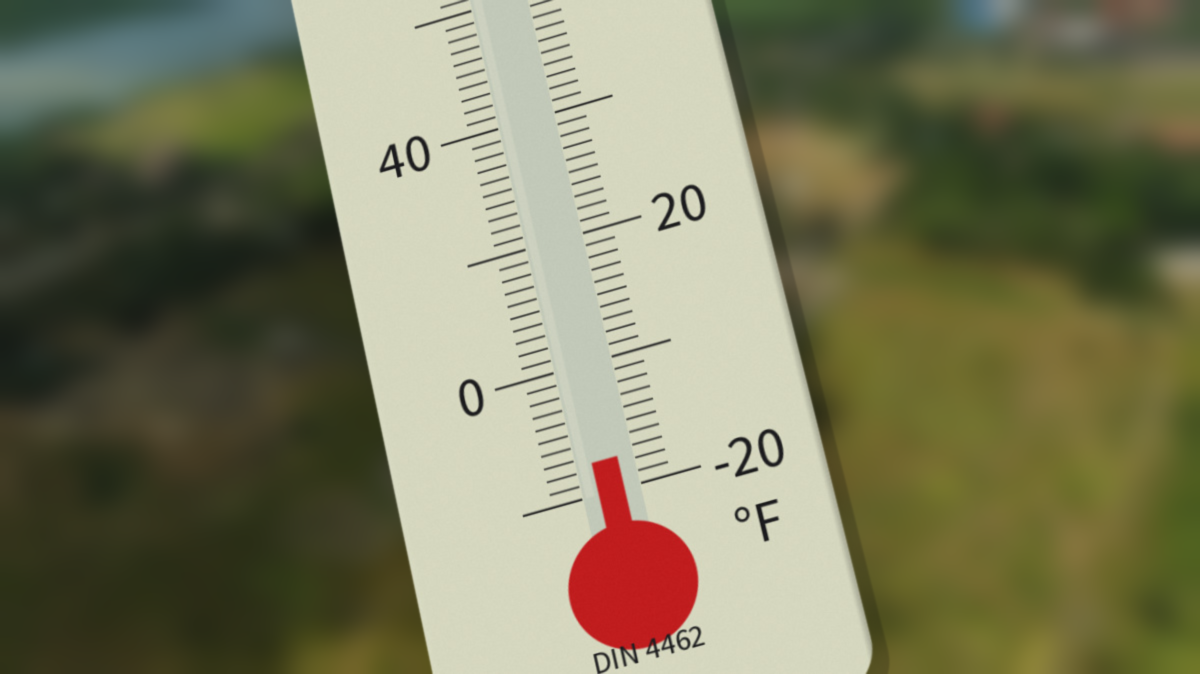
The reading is -15 (°F)
